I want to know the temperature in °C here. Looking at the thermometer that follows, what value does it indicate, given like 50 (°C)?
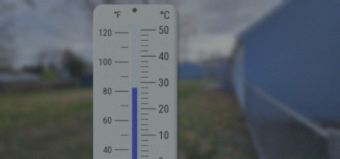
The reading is 28 (°C)
